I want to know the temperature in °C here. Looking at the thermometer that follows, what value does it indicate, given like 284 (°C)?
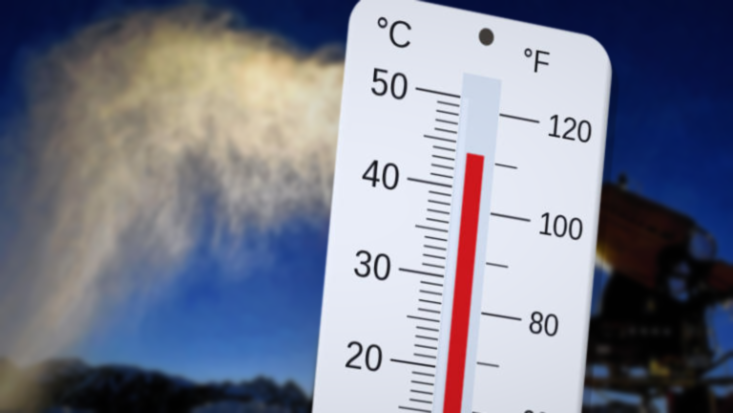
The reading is 44 (°C)
